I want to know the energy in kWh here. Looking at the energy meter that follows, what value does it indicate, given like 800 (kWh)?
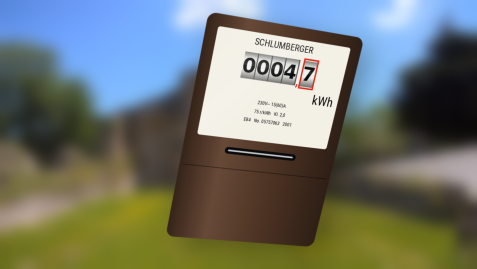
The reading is 4.7 (kWh)
